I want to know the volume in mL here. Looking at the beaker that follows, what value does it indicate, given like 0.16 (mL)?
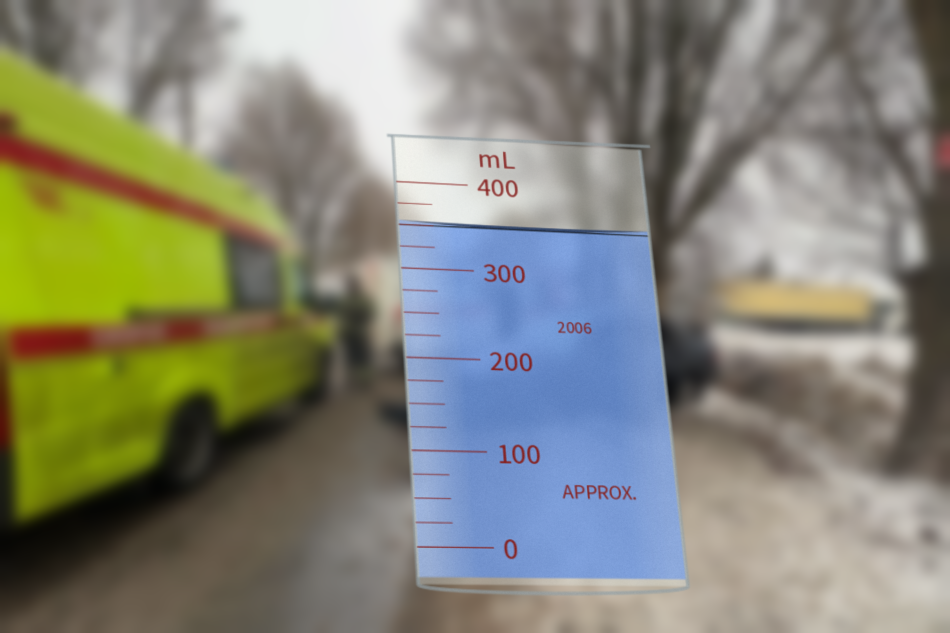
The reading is 350 (mL)
